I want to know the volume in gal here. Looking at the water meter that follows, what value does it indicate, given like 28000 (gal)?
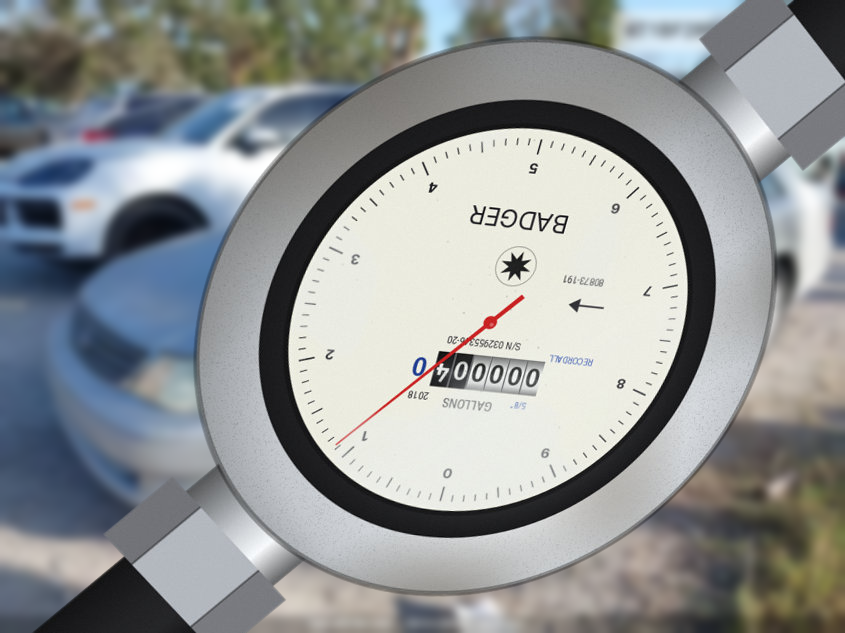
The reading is 41.1 (gal)
